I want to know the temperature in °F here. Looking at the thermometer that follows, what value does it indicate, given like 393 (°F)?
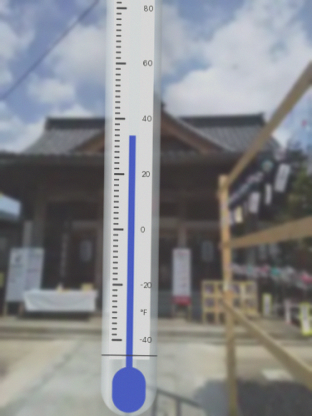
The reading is 34 (°F)
